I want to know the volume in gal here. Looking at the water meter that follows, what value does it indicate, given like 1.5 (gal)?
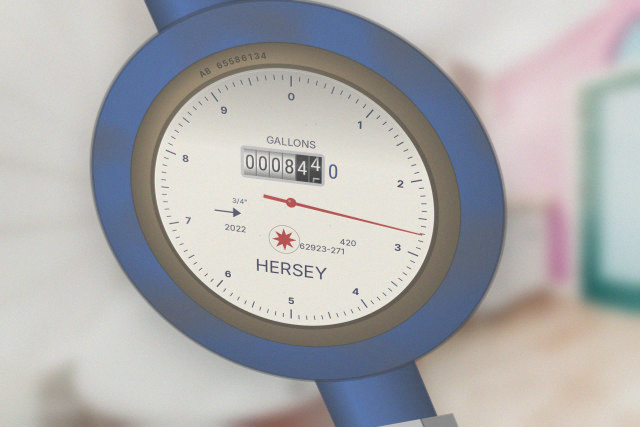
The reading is 8442.7 (gal)
